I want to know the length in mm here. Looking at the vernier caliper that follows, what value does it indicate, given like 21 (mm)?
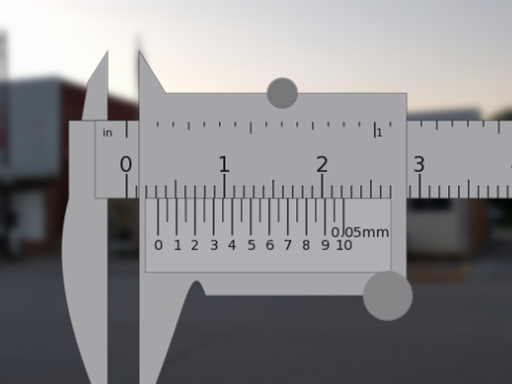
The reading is 3.2 (mm)
